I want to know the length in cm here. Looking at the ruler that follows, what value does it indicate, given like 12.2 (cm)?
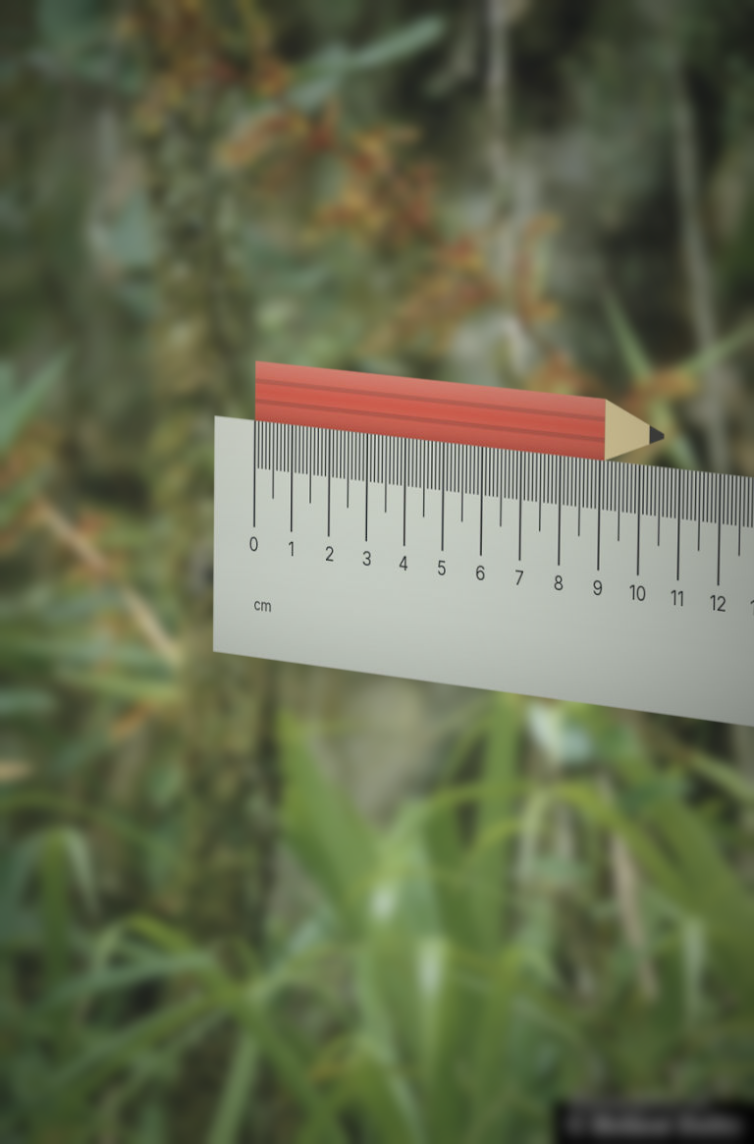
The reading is 10.6 (cm)
